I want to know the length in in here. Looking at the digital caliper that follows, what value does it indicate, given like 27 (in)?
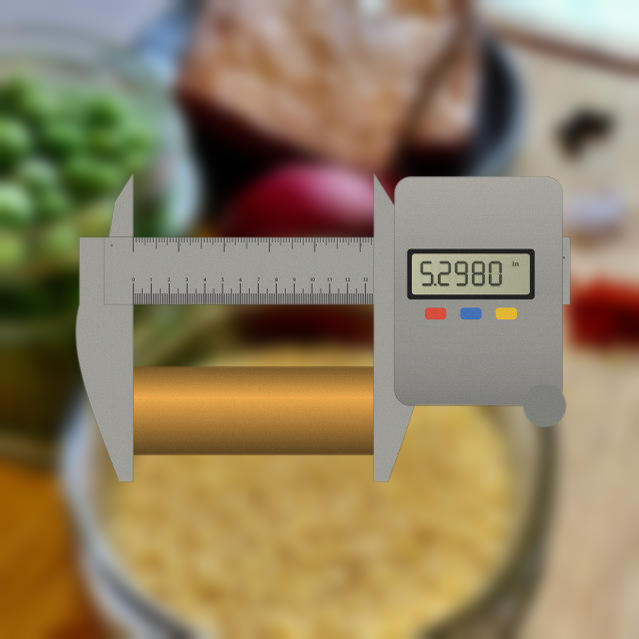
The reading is 5.2980 (in)
